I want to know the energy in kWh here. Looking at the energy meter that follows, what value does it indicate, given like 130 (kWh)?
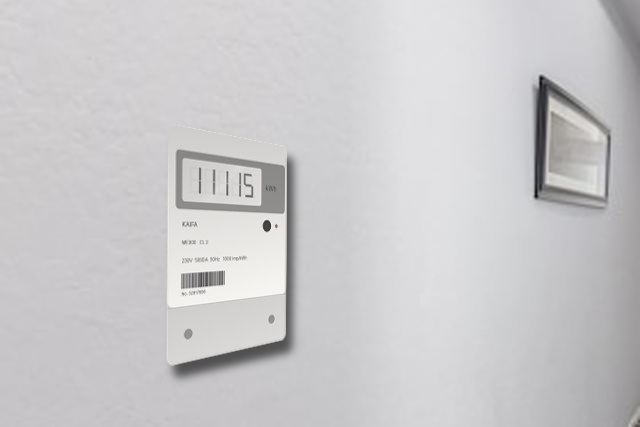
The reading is 11115 (kWh)
